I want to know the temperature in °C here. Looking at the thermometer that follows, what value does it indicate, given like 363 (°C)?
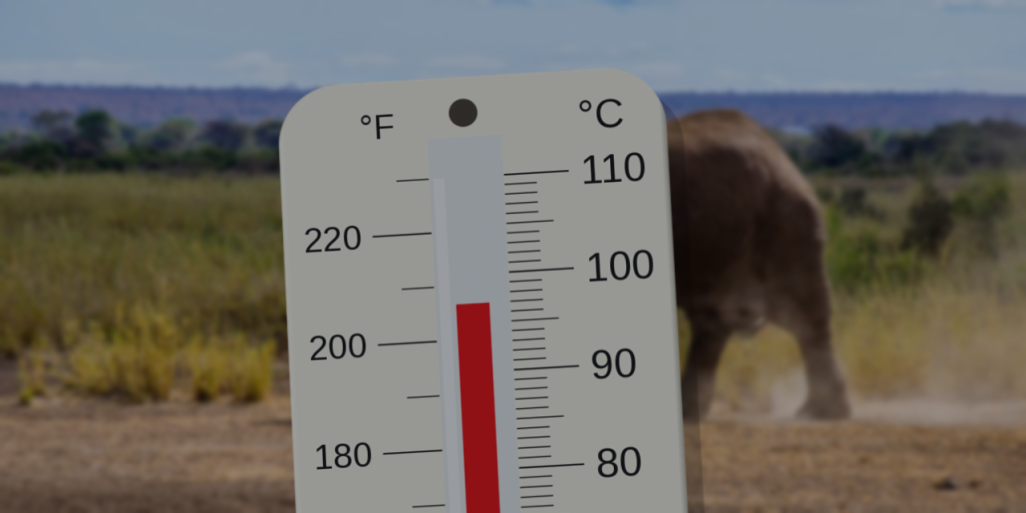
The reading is 97 (°C)
